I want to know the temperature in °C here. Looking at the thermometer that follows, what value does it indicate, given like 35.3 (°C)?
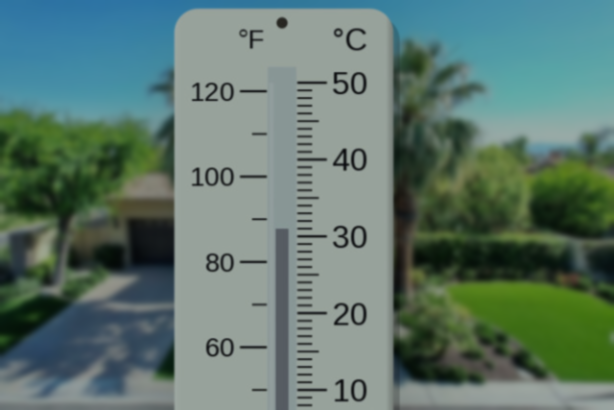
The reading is 31 (°C)
